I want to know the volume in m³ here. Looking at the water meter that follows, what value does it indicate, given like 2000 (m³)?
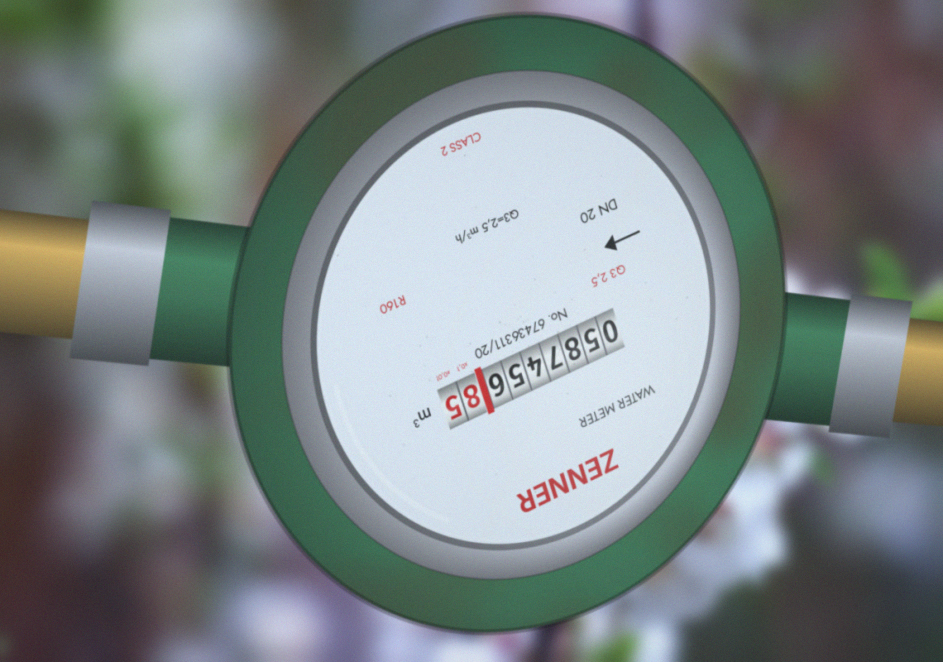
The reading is 587456.85 (m³)
